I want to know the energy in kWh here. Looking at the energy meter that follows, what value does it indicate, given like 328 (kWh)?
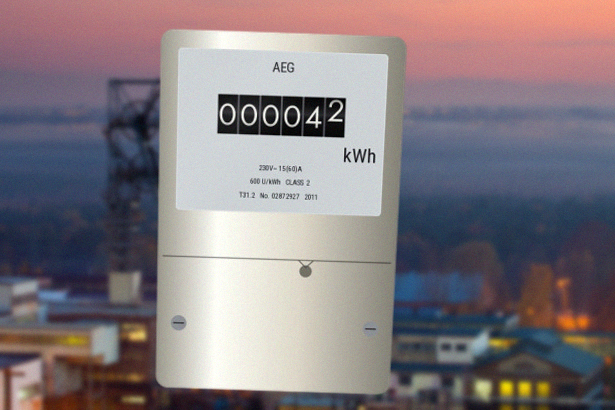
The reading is 42 (kWh)
